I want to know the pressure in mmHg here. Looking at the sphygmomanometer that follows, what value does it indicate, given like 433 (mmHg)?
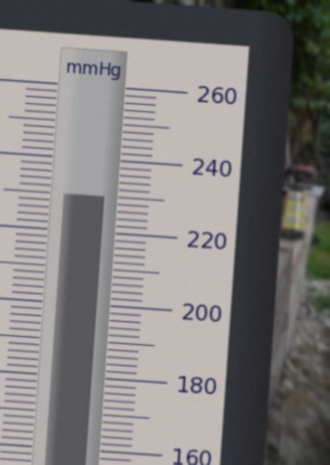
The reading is 230 (mmHg)
